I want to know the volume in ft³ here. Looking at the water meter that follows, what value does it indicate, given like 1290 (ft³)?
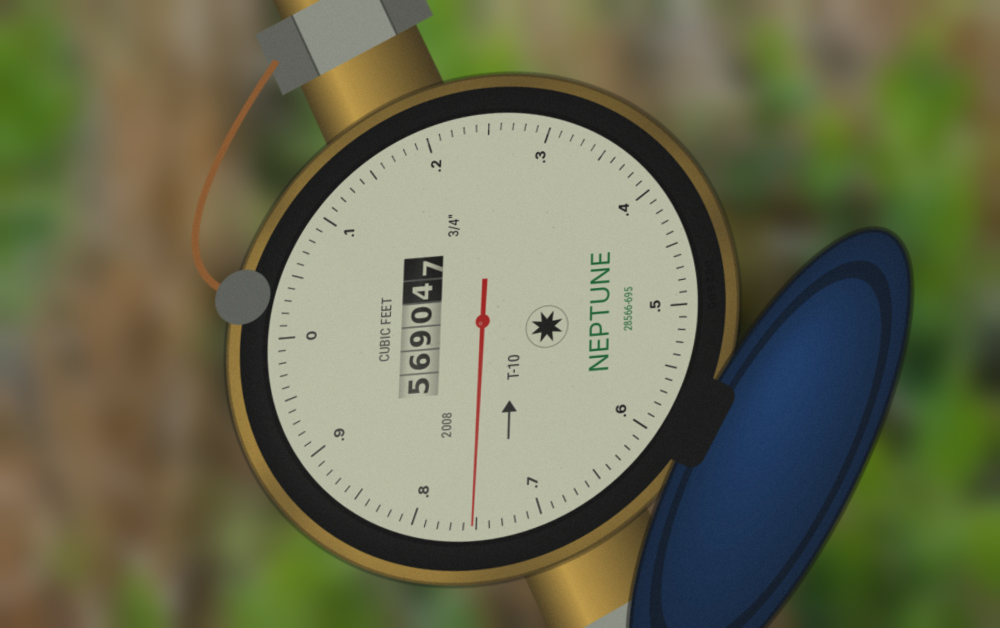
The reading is 569046.75 (ft³)
